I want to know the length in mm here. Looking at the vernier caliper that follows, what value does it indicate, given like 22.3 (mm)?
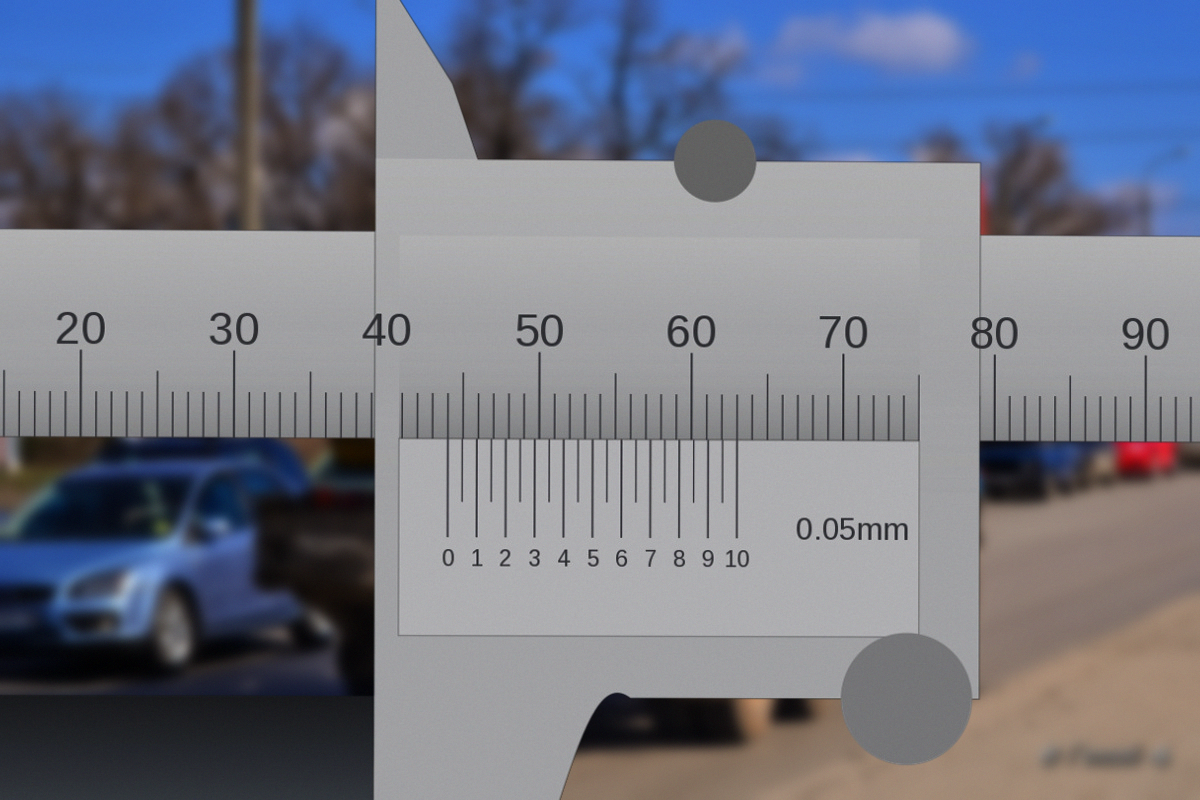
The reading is 44.0 (mm)
